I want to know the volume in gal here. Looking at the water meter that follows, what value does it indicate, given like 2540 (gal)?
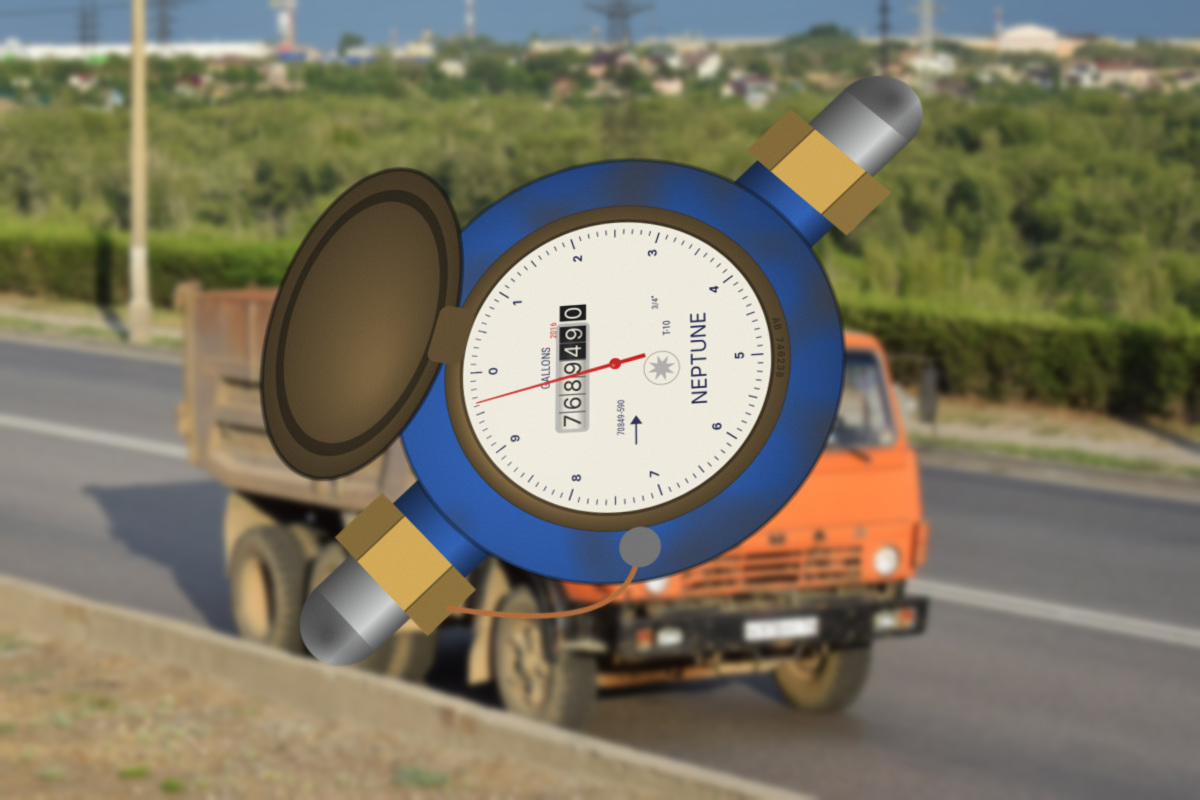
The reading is 7689489.6 (gal)
